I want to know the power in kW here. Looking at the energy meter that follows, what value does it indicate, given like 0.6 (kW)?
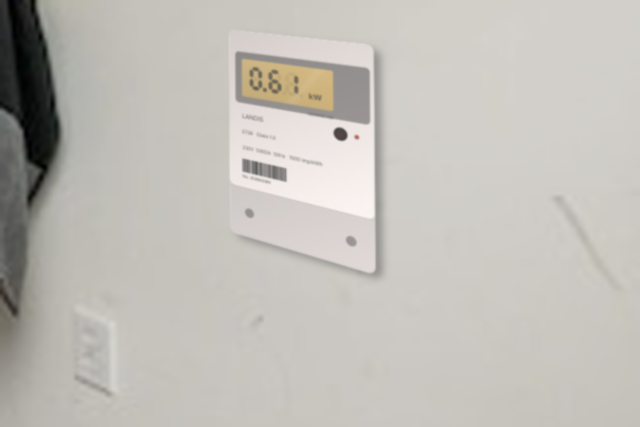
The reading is 0.61 (kW)
